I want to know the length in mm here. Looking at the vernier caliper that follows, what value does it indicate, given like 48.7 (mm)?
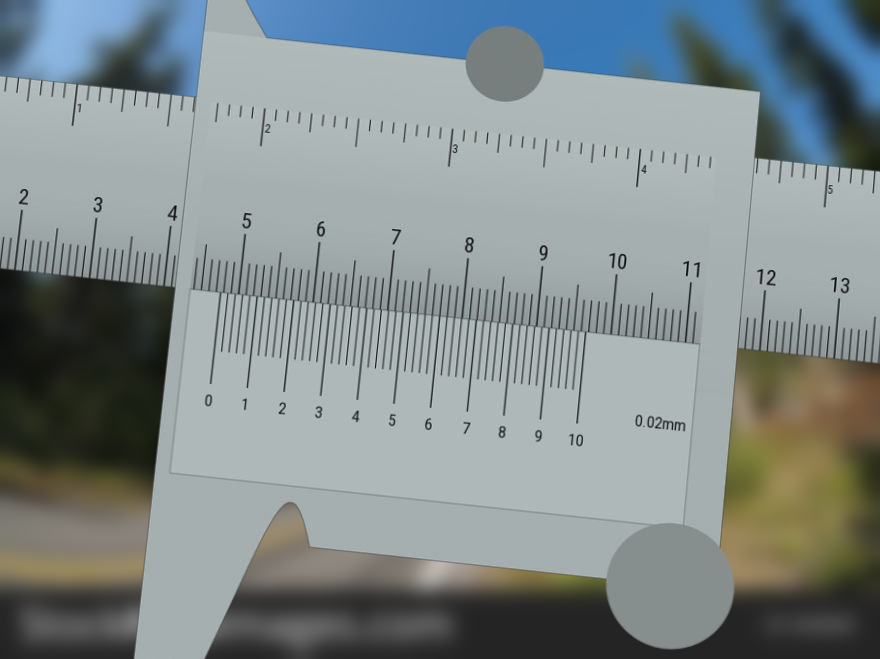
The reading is 47.6 (mm)
